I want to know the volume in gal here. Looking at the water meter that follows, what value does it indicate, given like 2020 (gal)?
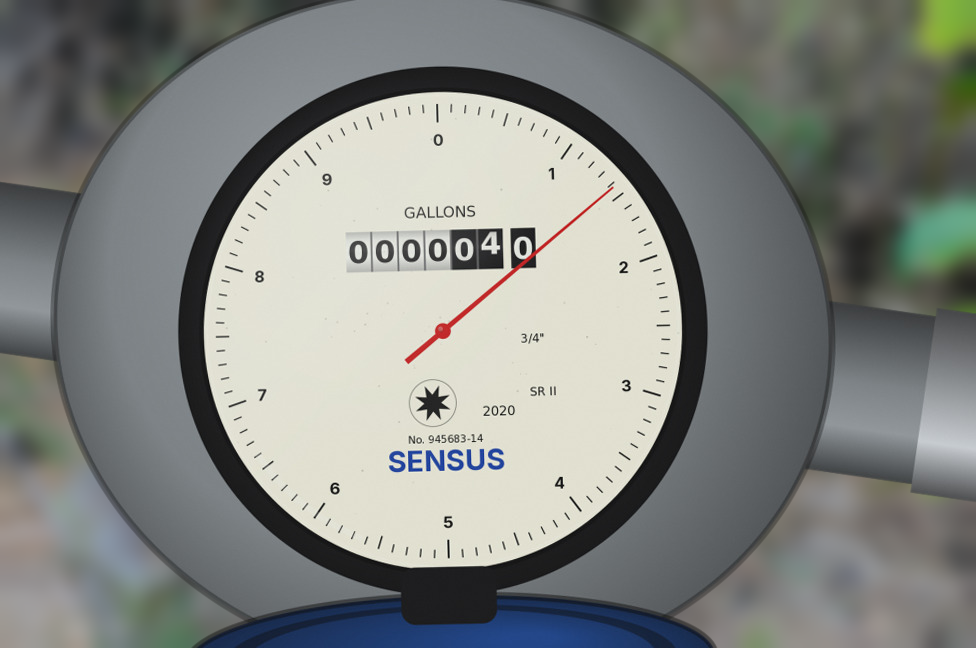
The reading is 41.4 (gal)
